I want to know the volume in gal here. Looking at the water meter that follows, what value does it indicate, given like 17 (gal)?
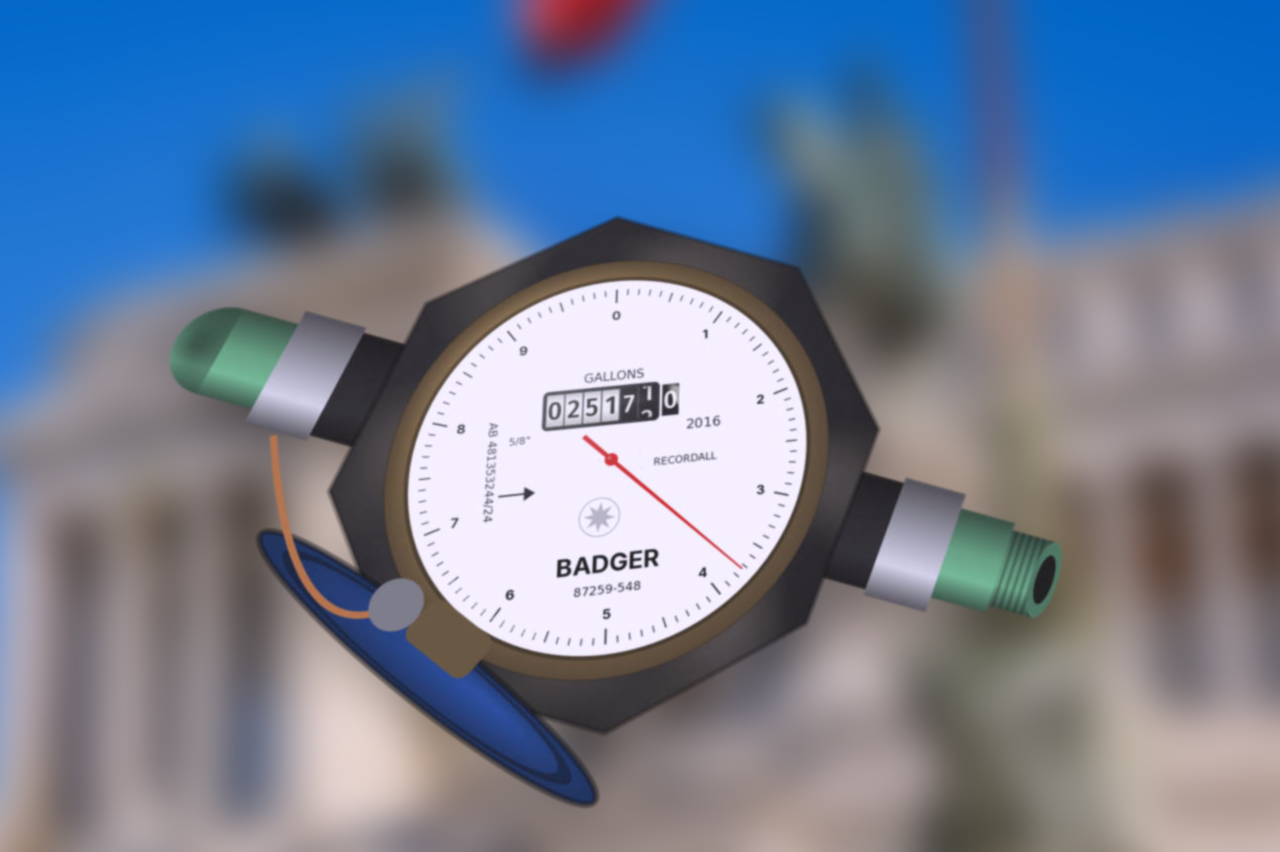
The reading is 251713.7 (gal)
